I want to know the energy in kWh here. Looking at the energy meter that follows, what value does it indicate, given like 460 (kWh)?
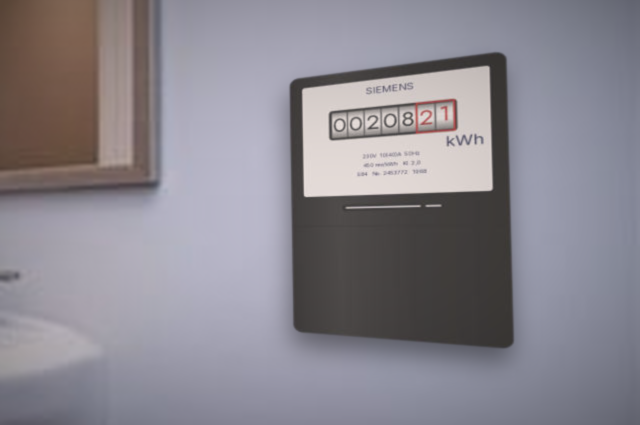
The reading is 208.21 (kWh)
